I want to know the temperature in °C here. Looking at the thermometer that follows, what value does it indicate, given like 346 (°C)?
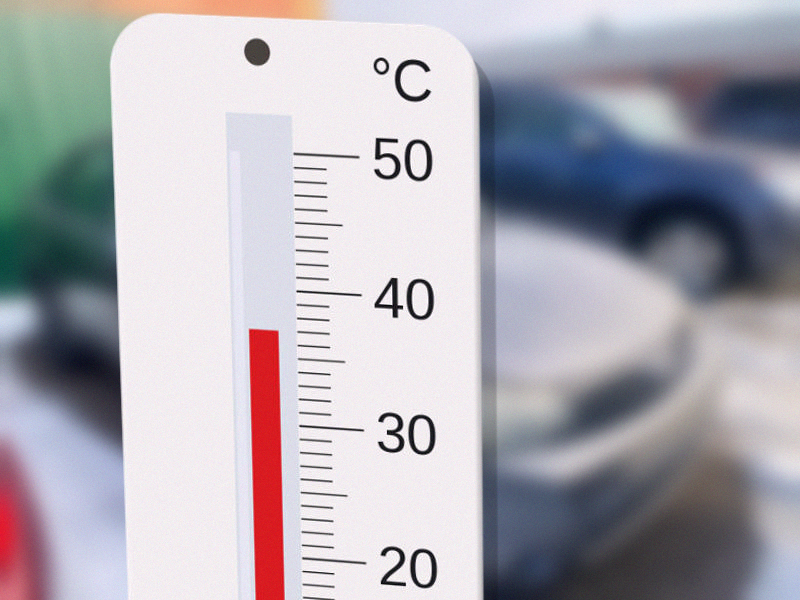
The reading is 37 (°C)
